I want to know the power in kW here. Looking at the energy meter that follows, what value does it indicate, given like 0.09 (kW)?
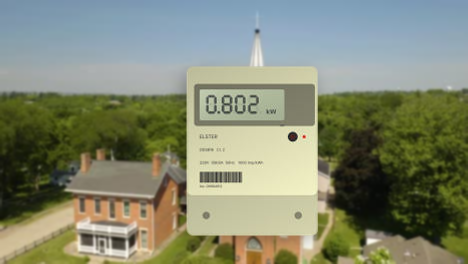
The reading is 0.802 (kW)
